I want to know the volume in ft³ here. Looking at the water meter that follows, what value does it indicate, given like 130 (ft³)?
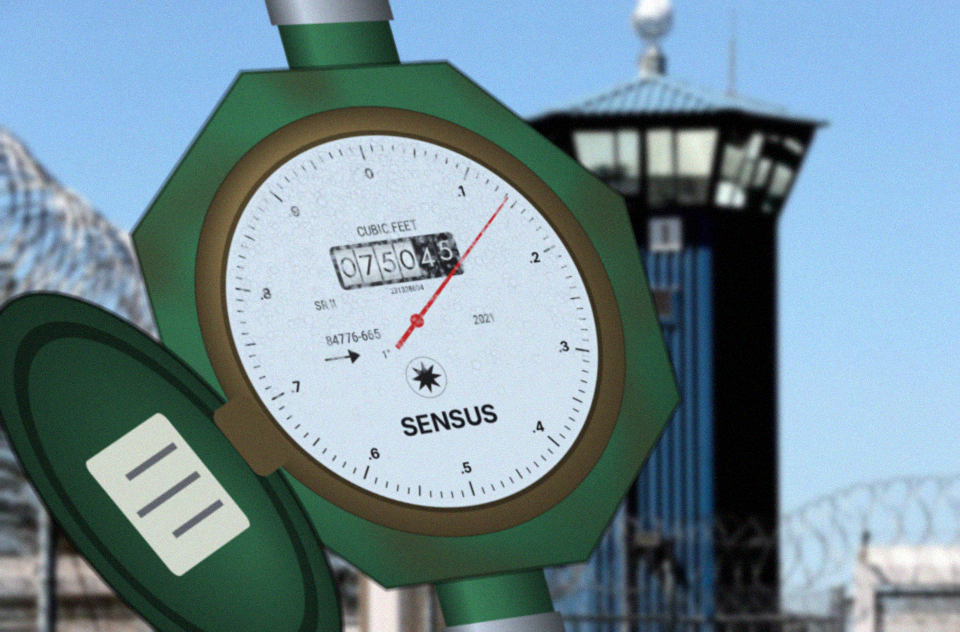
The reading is 75045.14 (ft³)
